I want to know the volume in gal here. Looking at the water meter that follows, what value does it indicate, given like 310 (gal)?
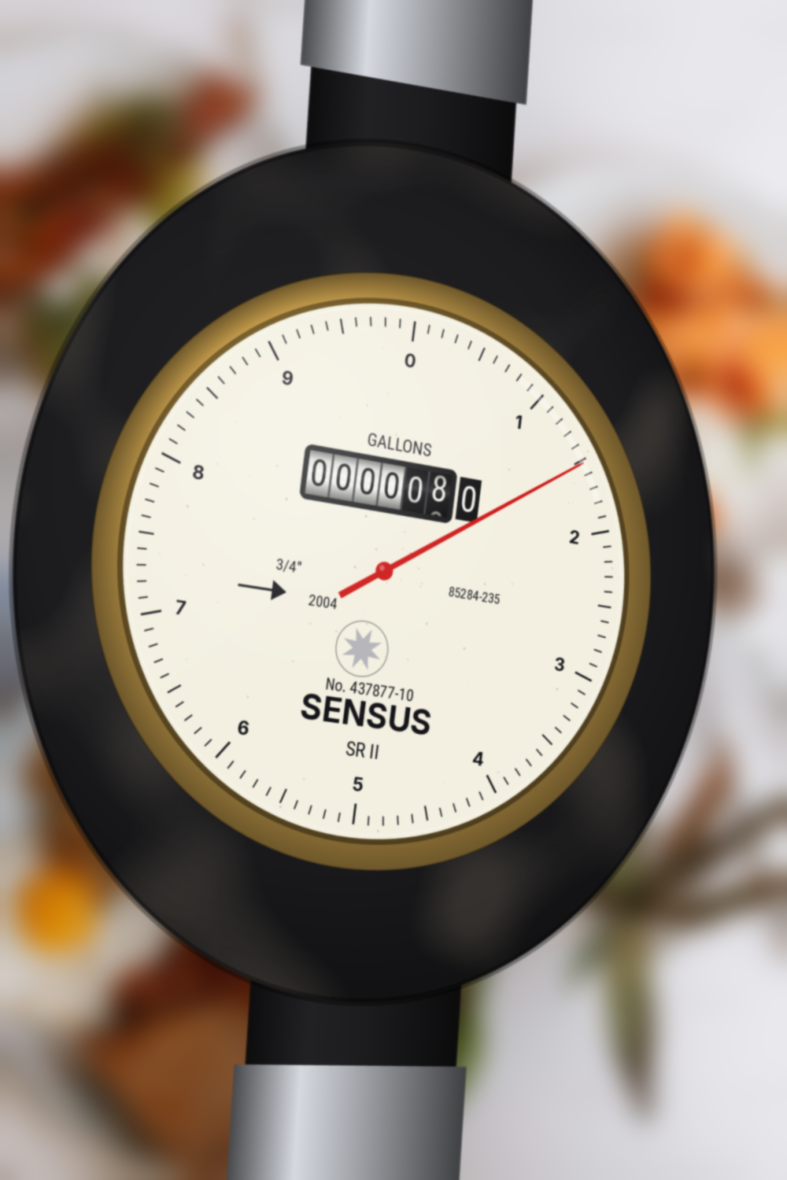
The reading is 81.5 (gal)
